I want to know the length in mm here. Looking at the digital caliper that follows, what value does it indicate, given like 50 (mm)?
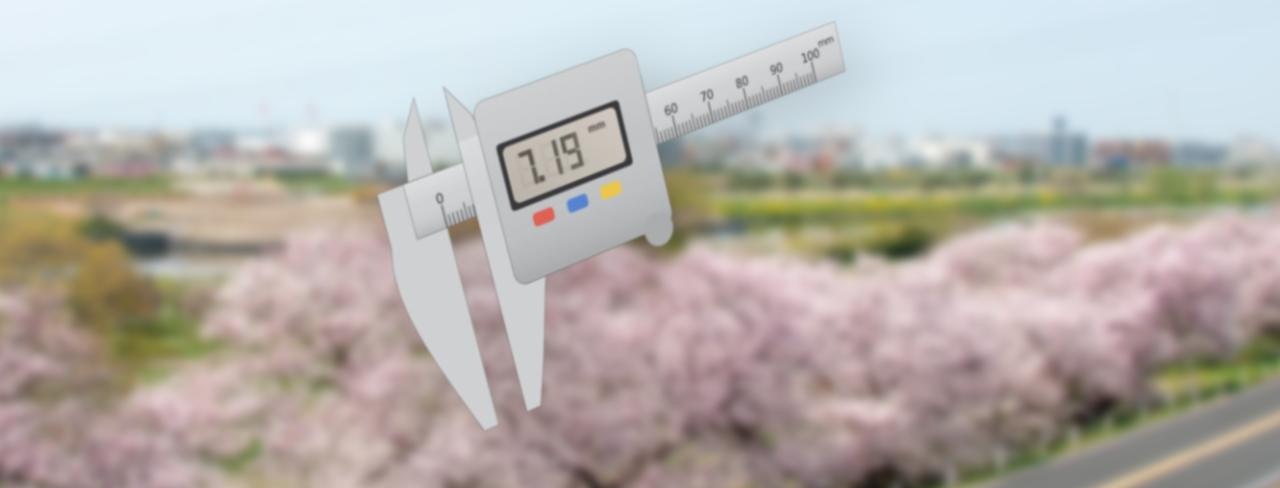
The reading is 7.19 (mm)
